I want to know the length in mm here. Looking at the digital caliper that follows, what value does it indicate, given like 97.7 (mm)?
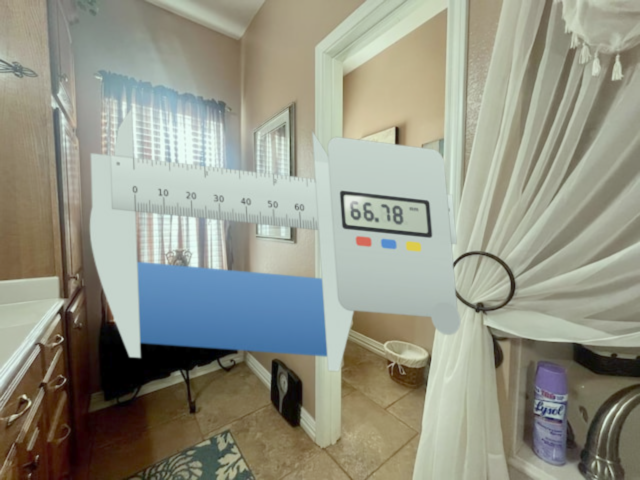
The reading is 66.78 (mm)
